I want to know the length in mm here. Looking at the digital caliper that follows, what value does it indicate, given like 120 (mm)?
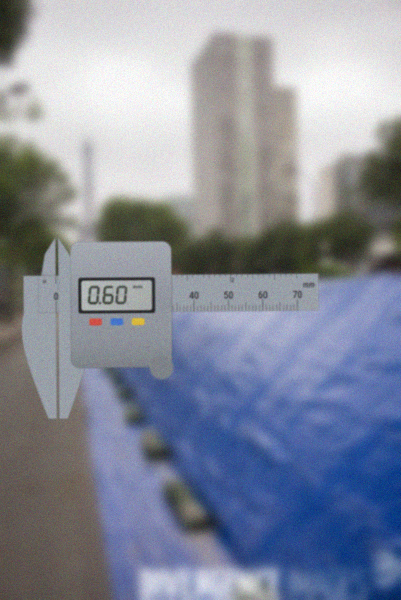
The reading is 0.60 (mm)
